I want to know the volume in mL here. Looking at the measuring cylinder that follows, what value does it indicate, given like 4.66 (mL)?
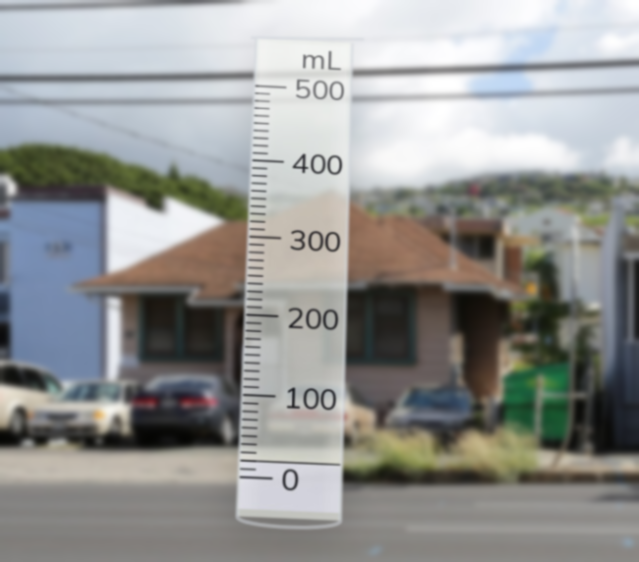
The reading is 20 (mL)
